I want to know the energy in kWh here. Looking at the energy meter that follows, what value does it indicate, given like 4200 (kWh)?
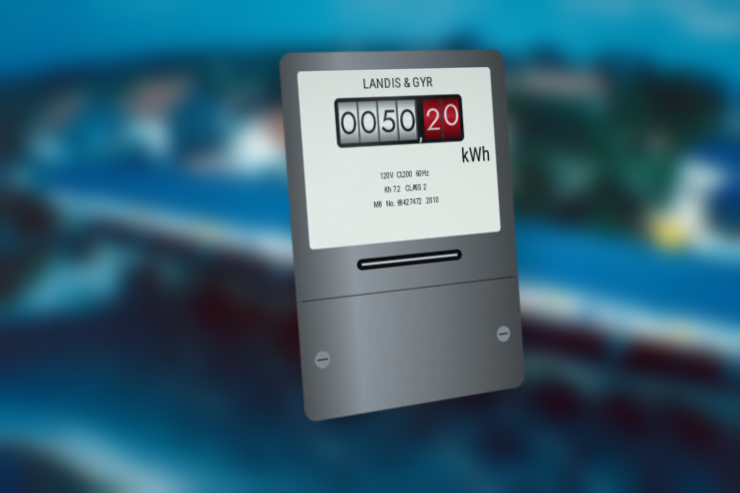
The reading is 50.20 (kWh)
